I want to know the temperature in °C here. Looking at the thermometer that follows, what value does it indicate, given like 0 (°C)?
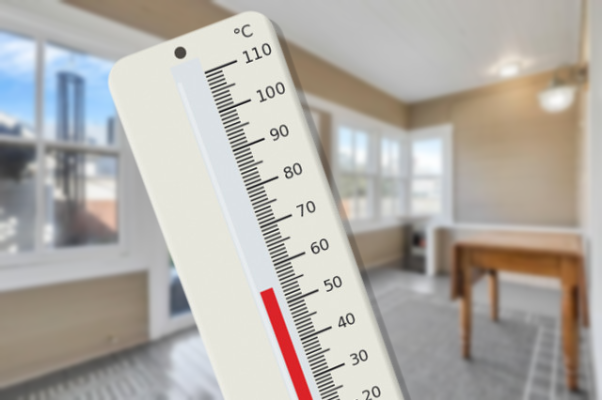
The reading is 55 (°C)
